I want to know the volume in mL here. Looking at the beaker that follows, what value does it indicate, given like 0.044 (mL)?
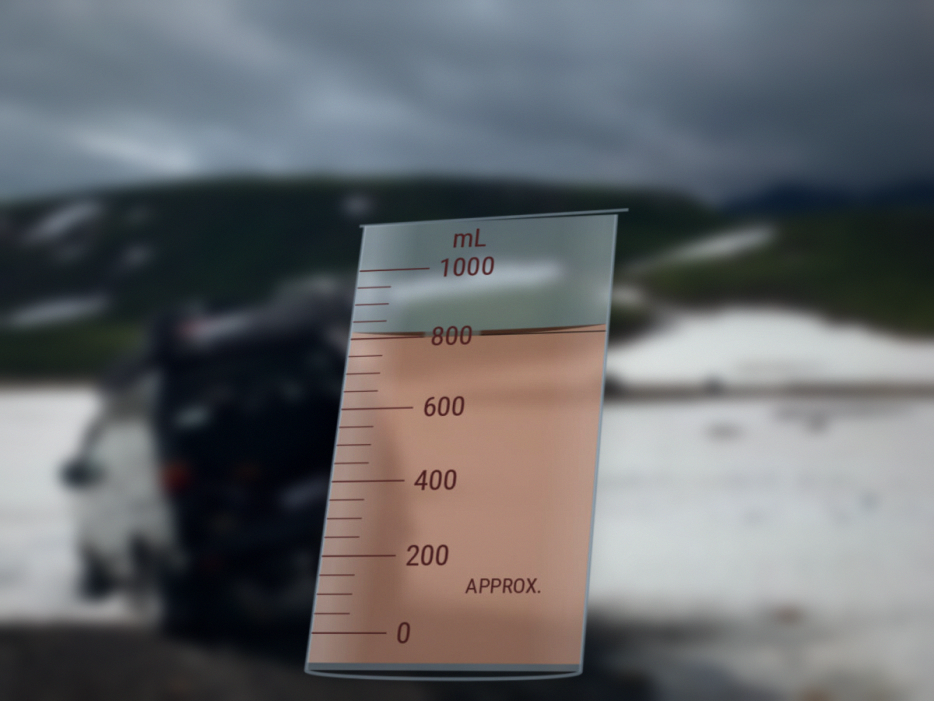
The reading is 800 (mL)
